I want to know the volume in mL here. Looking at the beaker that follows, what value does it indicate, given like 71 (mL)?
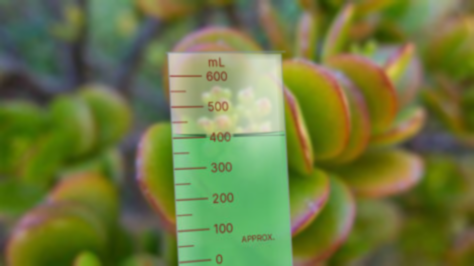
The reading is 400 (mL)
